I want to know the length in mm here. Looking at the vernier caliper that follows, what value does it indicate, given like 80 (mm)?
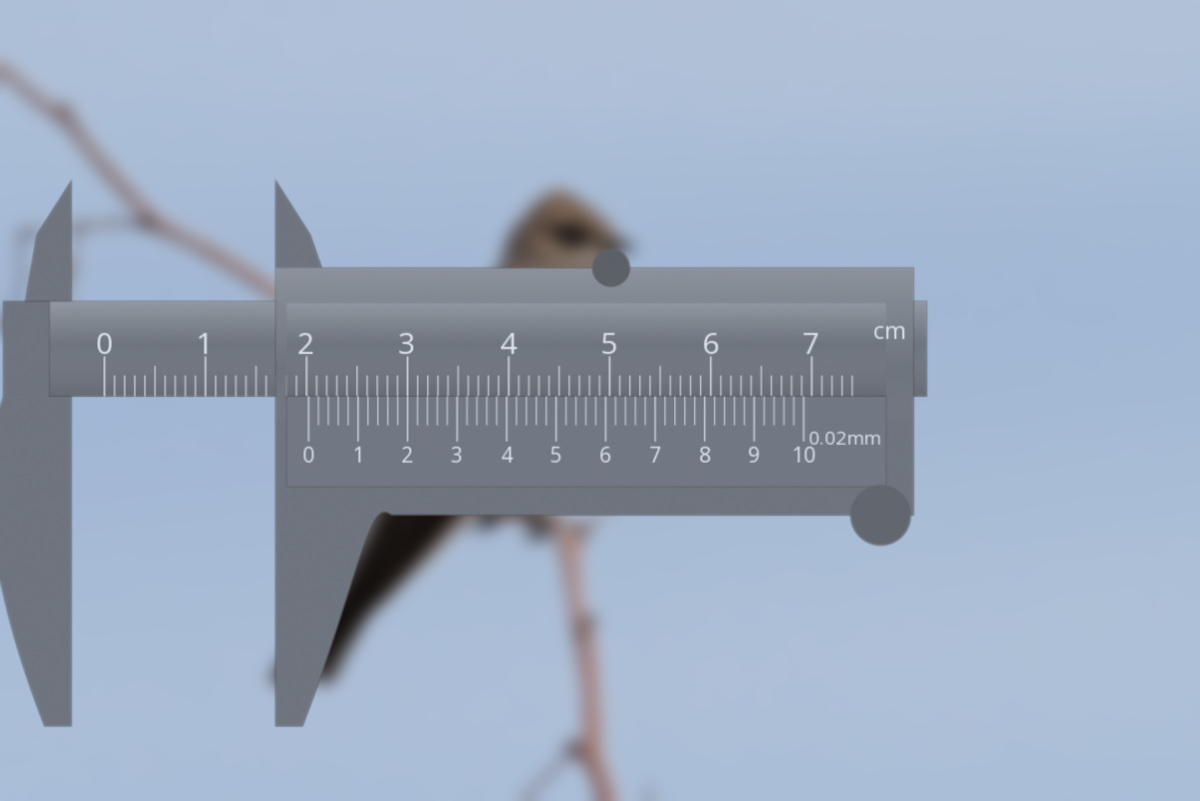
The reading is 20.2 (mm)
